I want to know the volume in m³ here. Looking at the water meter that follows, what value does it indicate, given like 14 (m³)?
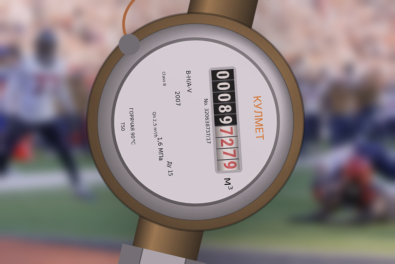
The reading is 89.7279 (m³)
